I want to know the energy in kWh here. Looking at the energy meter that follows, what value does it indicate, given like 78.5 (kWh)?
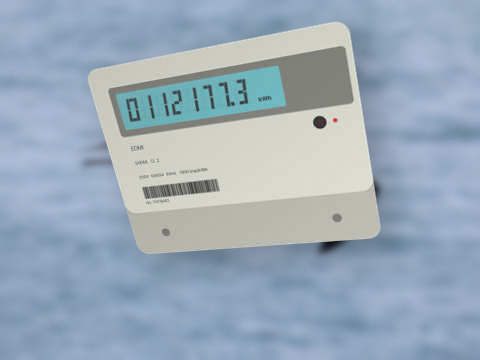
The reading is 112177.3 (kWh)
